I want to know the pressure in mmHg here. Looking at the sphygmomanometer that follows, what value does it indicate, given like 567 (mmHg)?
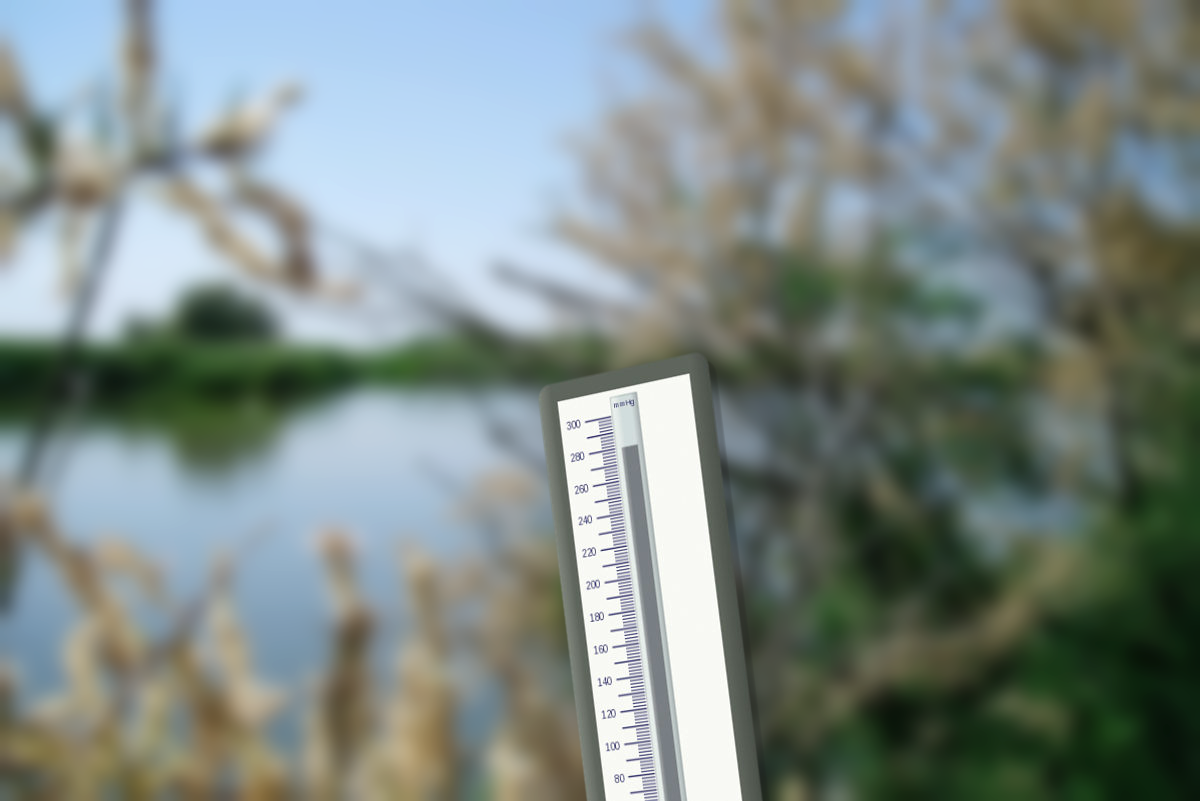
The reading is 280 (mmHg)
